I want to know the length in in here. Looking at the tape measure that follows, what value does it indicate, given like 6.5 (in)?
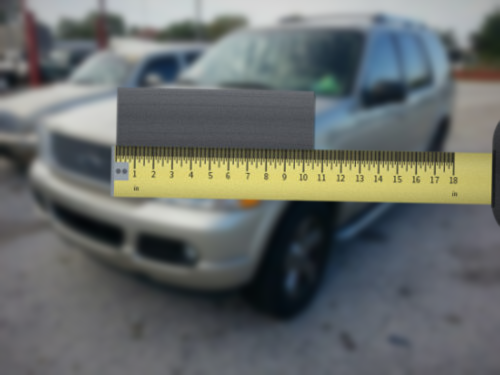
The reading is 10.5 (in)
